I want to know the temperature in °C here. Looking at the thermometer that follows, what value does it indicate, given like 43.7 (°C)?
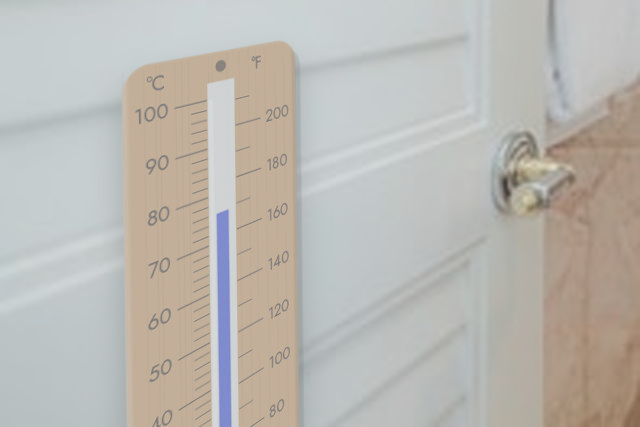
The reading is 76 (°C)
